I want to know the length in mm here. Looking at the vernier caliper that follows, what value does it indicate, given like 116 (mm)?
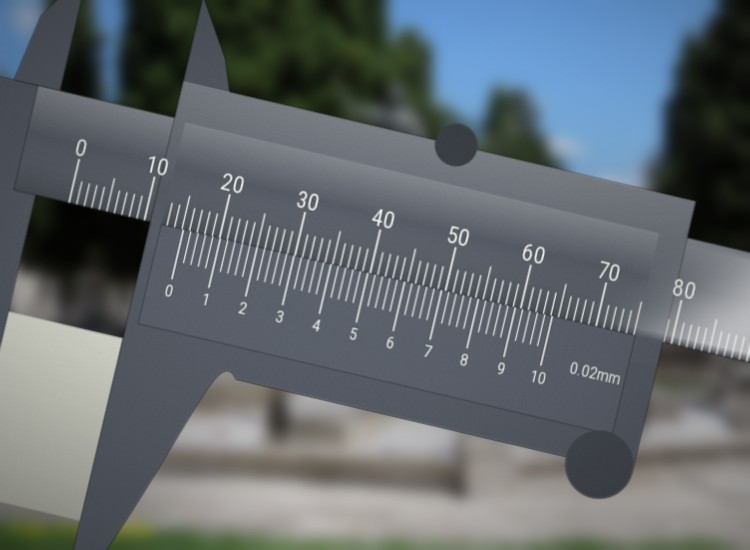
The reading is 15.2 (mm)
